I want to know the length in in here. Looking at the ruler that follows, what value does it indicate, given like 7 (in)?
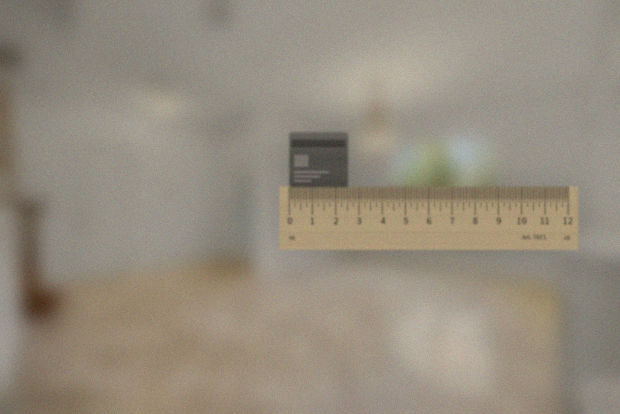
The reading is 2.5 (in)
